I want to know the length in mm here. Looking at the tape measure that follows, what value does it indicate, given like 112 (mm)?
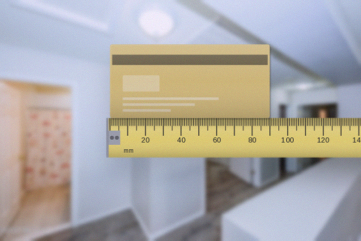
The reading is 90 (mm)
